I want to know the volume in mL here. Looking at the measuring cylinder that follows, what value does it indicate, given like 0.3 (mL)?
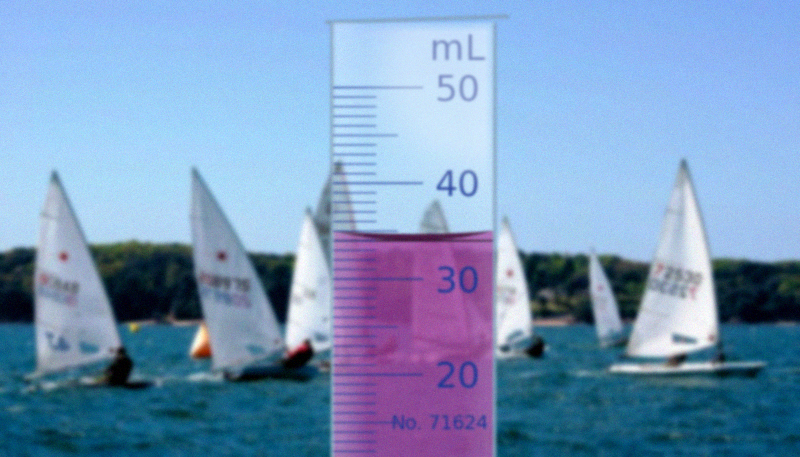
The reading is 34 (mL)
